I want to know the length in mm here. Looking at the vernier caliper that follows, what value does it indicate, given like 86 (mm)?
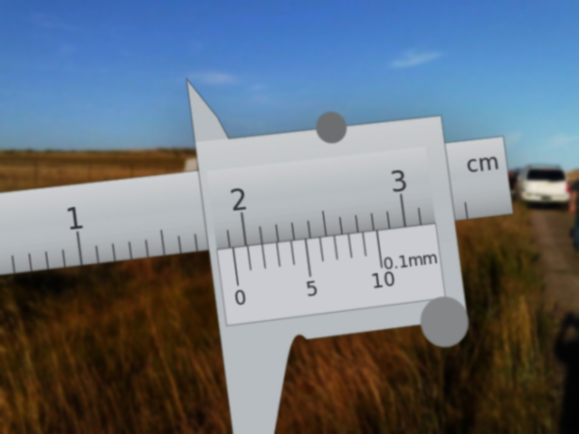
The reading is 19.2 (mm)
